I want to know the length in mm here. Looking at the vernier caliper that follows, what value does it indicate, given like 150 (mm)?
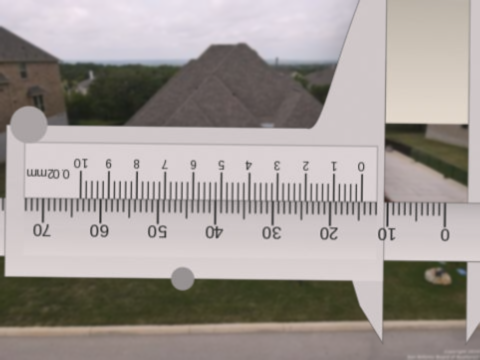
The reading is 14.5 (mm)
